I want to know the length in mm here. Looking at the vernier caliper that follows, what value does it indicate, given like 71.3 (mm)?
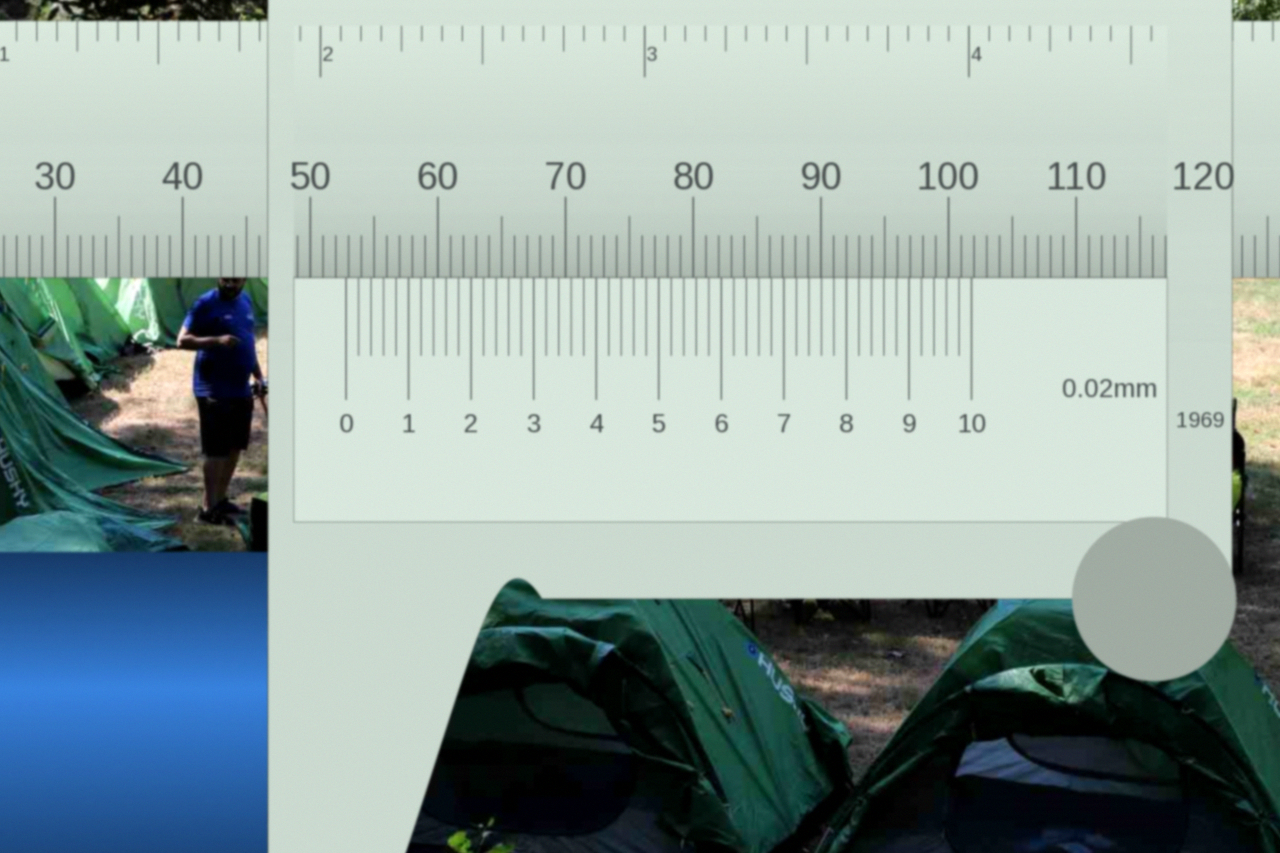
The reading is 52.8 (mm)
